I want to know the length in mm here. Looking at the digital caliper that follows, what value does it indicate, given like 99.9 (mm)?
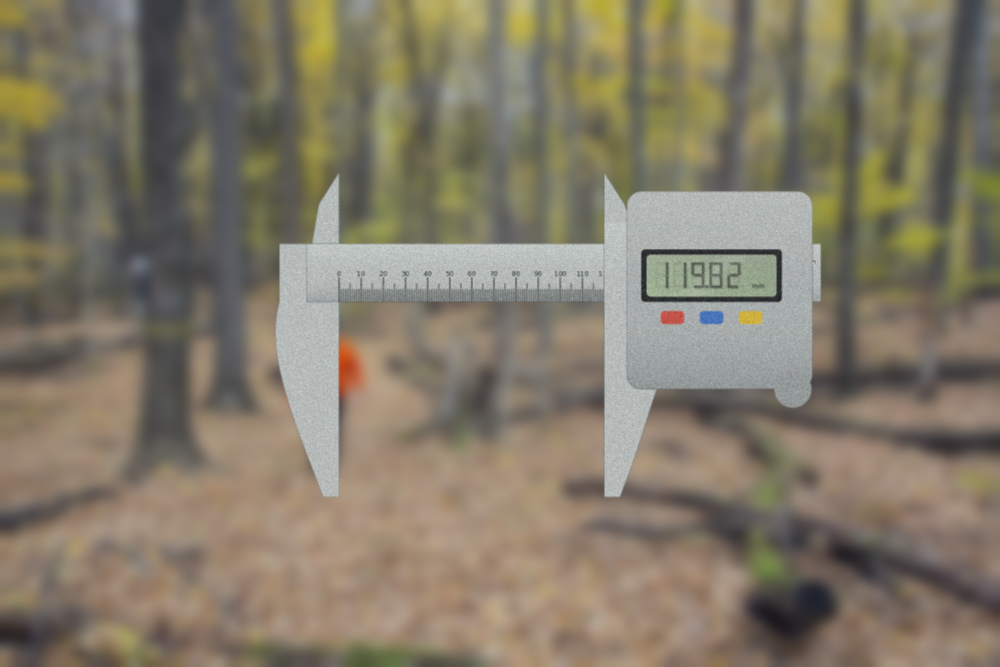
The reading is 119.82 (mm)
